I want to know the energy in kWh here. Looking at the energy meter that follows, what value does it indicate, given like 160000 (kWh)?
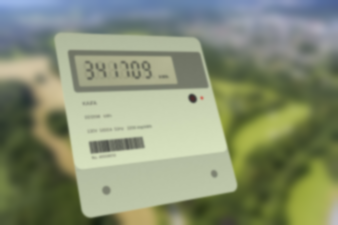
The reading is 341709 (kWh)
